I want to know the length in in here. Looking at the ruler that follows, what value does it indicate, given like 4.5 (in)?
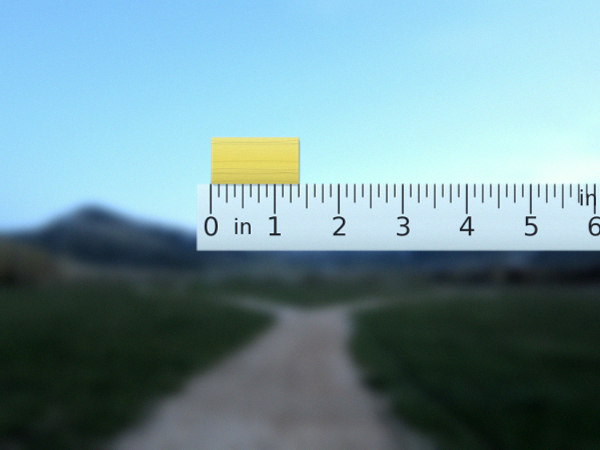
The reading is 1.375 (in)
